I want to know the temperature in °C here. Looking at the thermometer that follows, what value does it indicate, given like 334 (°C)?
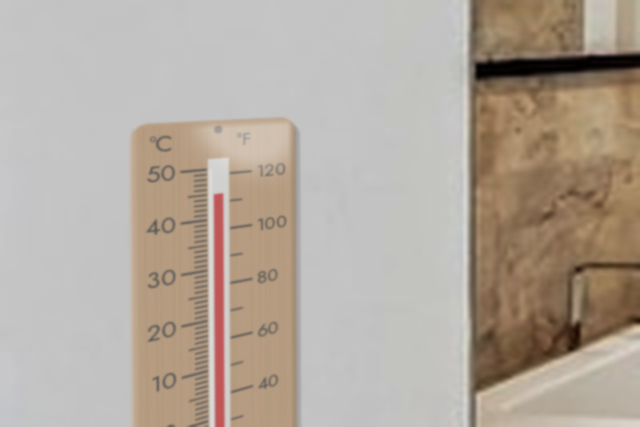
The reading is 45 (°C)
